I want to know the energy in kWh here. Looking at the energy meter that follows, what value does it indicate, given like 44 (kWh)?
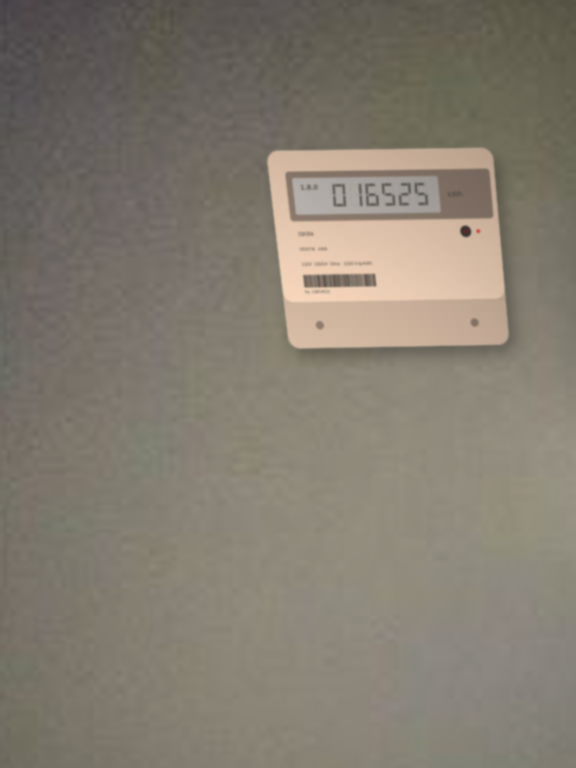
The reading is 16525 (kWh)
